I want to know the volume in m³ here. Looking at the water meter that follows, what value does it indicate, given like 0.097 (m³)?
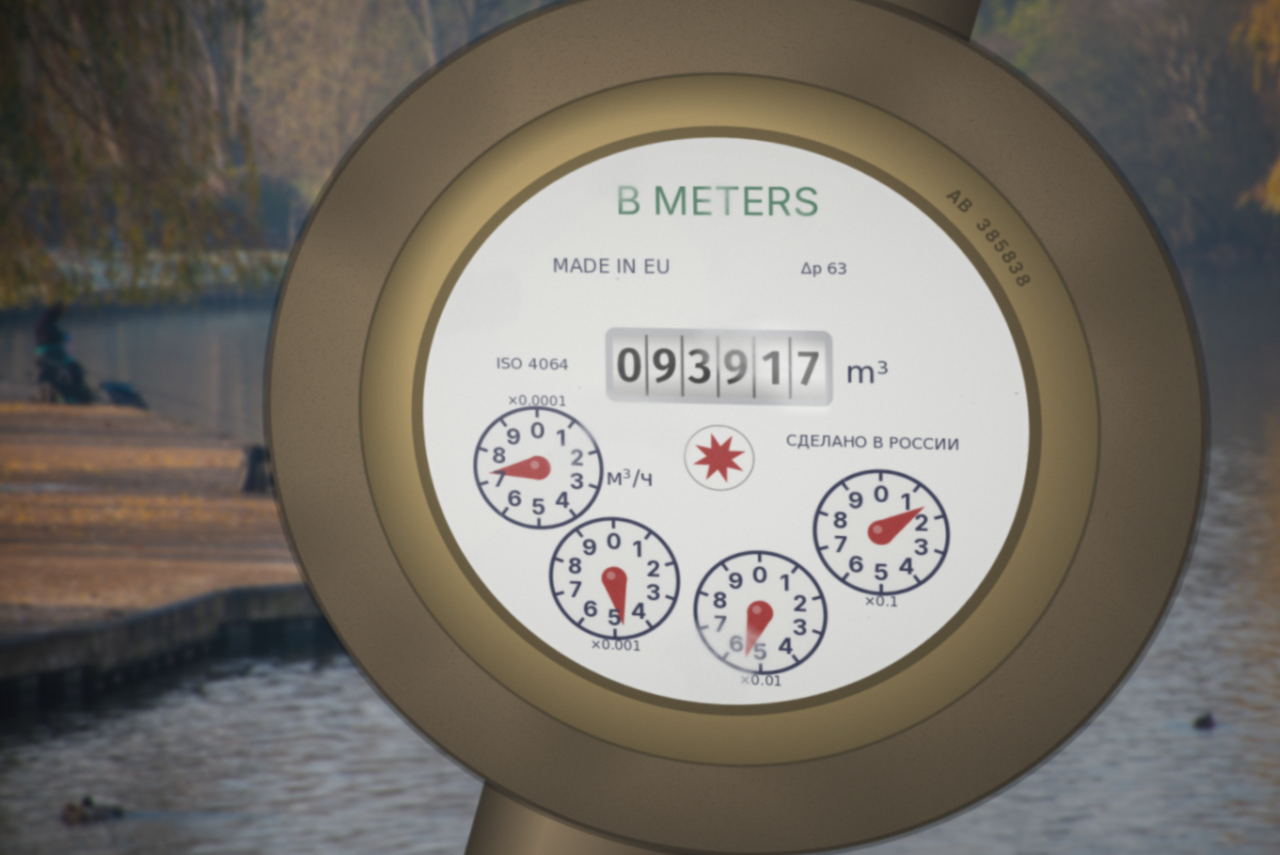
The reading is 93917.1547 (m³)
